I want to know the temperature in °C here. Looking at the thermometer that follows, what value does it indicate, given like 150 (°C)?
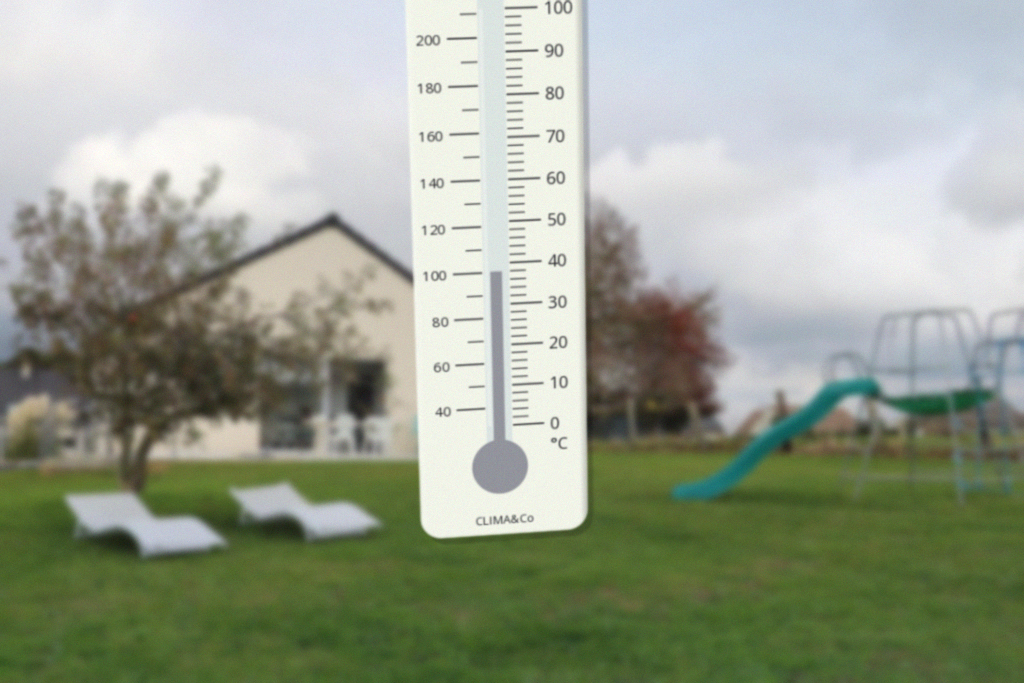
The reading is 38 (°C)
